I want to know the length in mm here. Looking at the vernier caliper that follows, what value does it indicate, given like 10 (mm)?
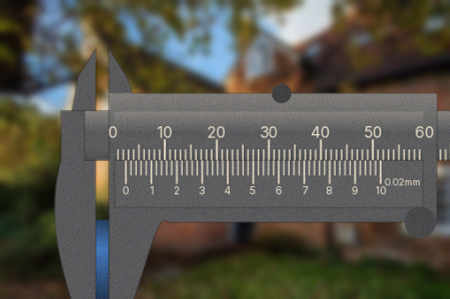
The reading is 2.5 (mm)
